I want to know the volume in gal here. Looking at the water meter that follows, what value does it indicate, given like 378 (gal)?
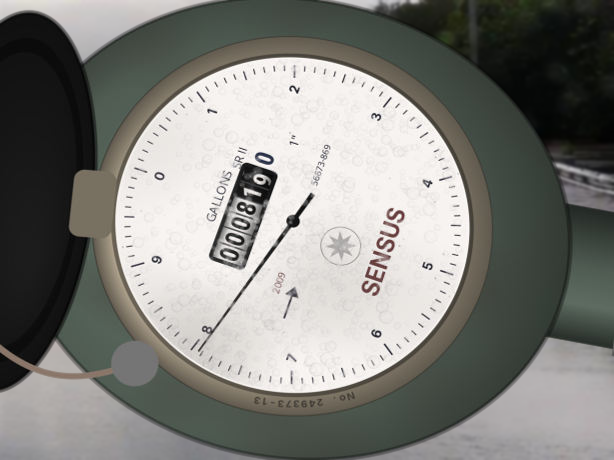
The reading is 8187.9 (gal)
